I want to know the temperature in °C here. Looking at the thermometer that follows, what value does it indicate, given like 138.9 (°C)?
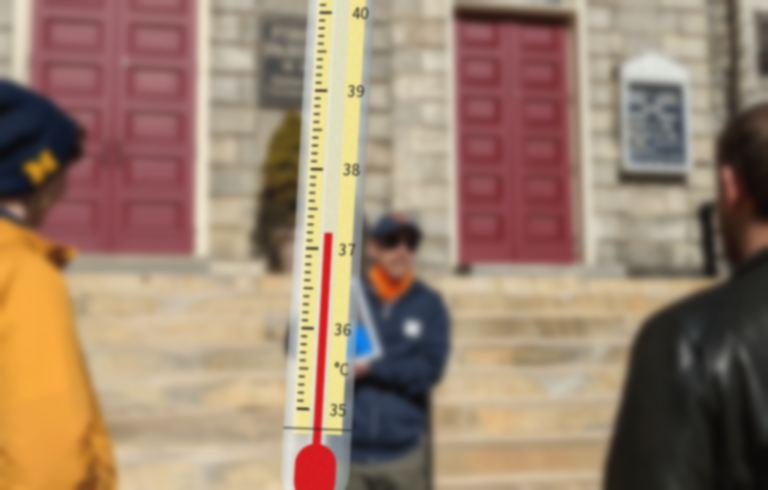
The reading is 37.2 (°C)
